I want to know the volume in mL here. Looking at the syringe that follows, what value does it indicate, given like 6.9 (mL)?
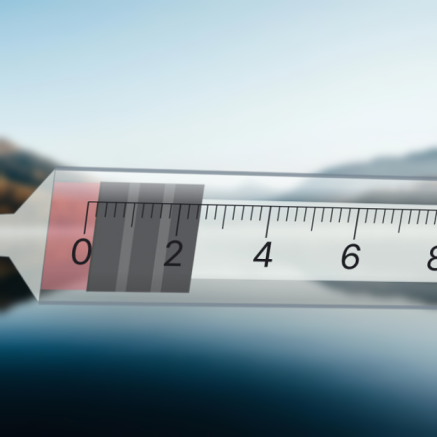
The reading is 0.2 (mL)
